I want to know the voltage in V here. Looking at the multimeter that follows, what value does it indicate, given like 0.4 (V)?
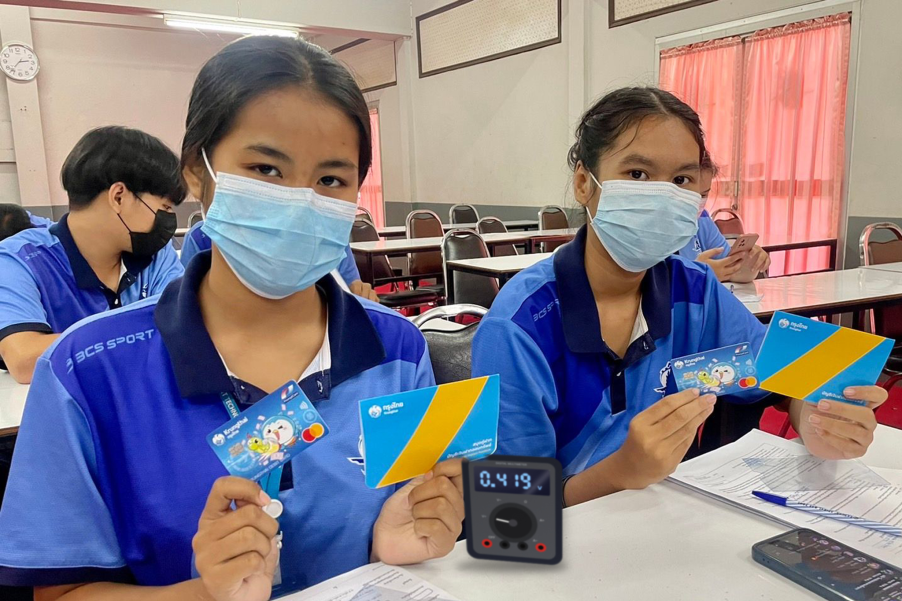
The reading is 0.419 (V)
